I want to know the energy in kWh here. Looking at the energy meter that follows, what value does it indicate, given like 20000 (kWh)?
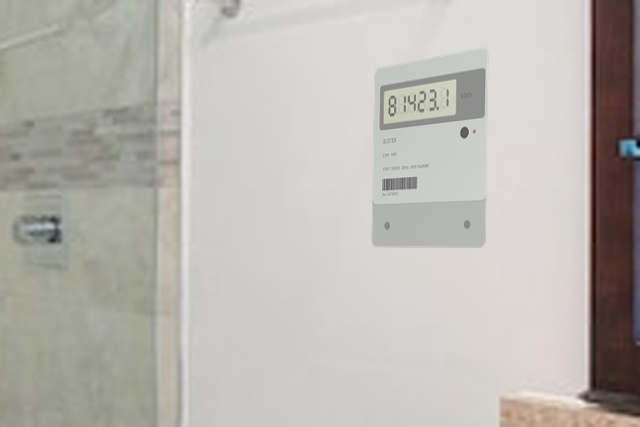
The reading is 81423.1 (kWh)
